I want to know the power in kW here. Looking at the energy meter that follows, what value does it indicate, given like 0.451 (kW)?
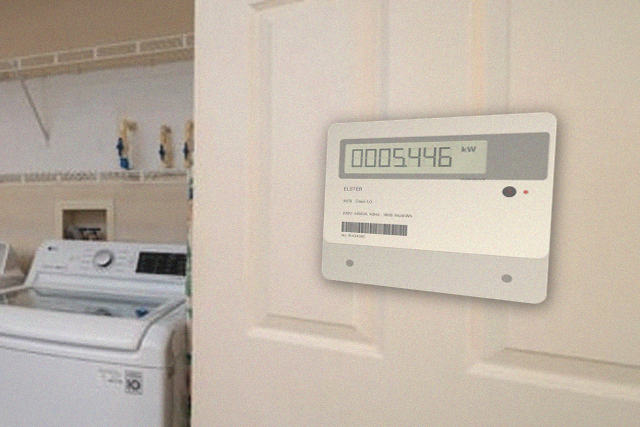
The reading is 5.446 (kW)
